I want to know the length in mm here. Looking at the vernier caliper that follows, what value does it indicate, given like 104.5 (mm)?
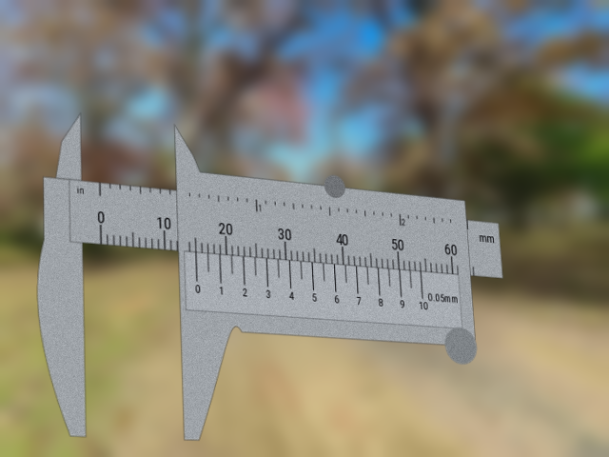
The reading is 15.0 (mm)
